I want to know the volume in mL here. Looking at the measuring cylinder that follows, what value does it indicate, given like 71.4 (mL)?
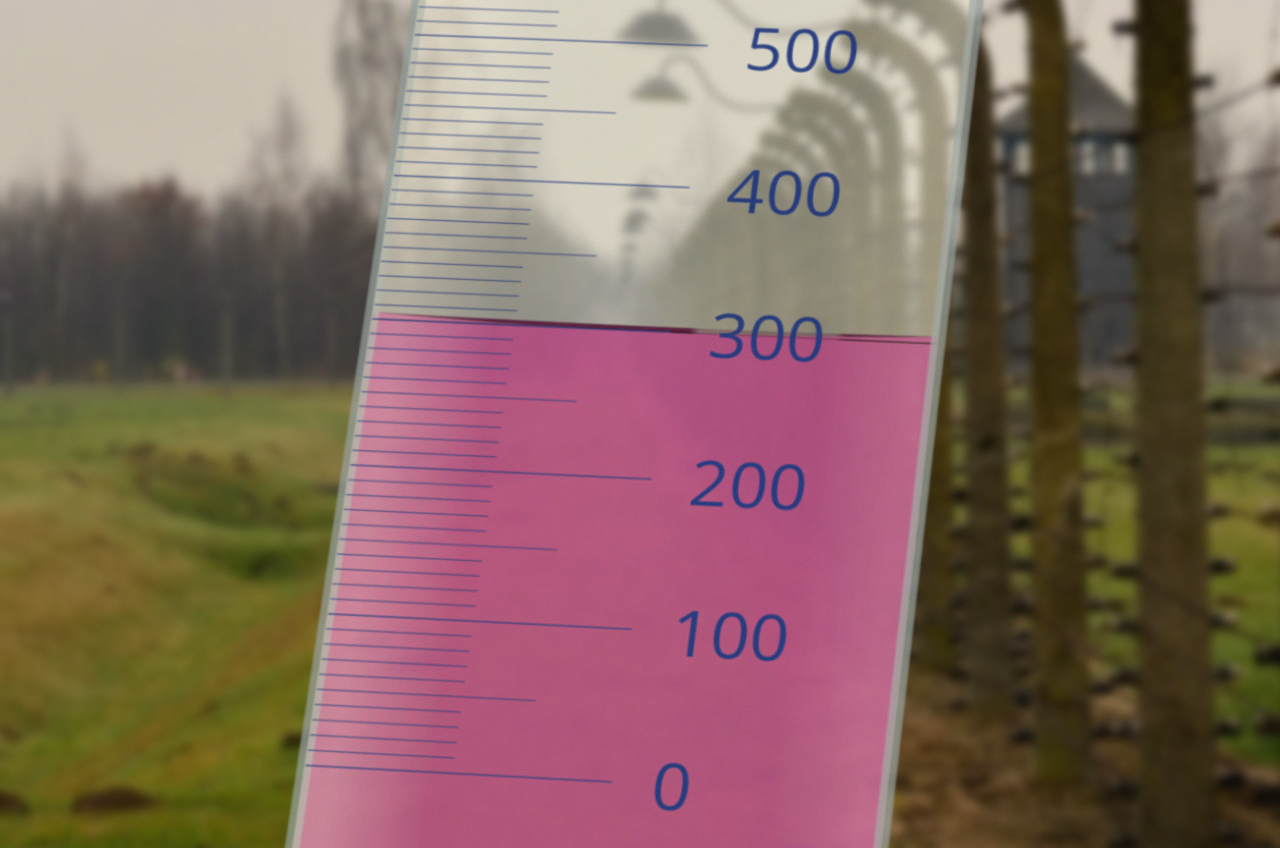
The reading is 300 (mL)
